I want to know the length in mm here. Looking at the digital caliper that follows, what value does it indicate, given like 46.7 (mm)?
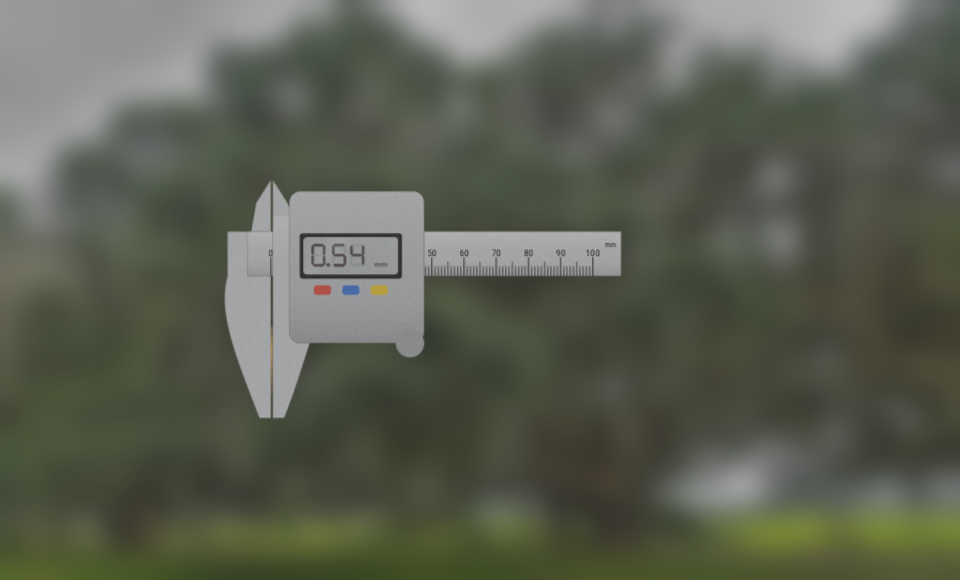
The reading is 0.54 (mm)
